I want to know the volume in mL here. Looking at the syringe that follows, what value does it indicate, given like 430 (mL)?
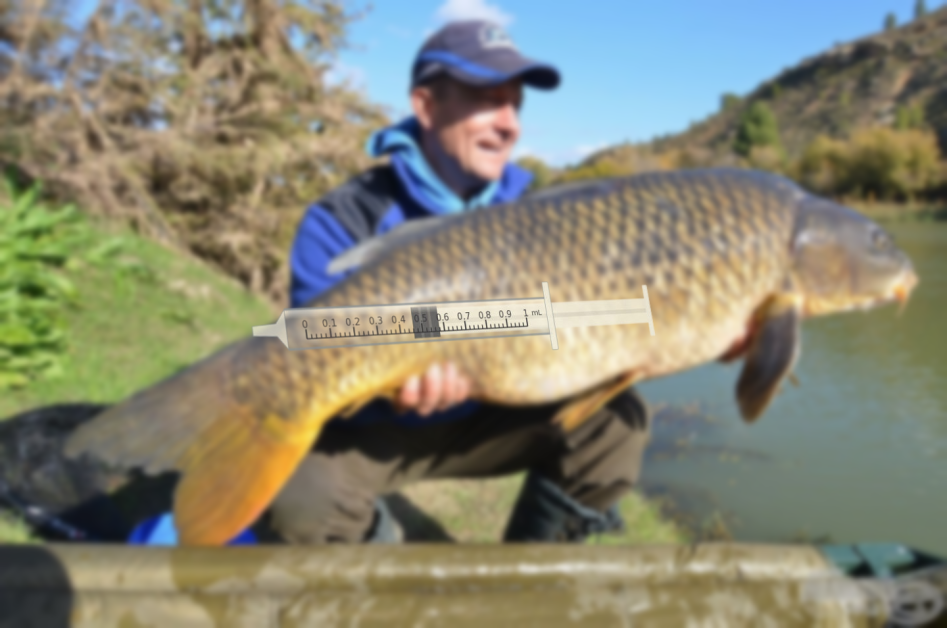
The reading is 0.46 (mL)
